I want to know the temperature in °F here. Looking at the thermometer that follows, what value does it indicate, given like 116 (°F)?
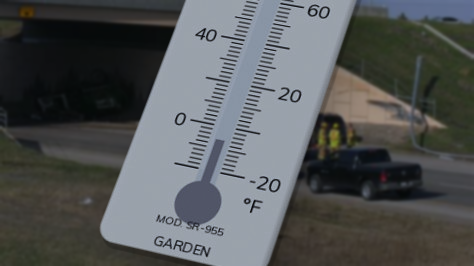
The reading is -6 (°F)
